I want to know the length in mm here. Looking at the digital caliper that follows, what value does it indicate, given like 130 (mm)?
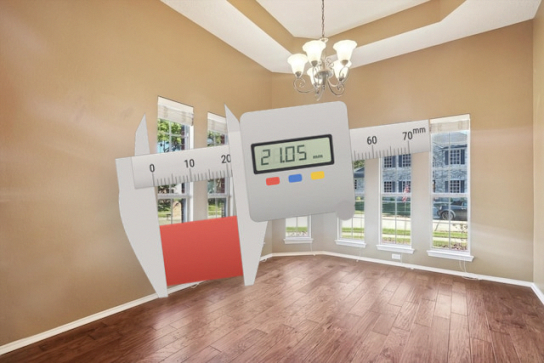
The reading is 21.05 (mm)
